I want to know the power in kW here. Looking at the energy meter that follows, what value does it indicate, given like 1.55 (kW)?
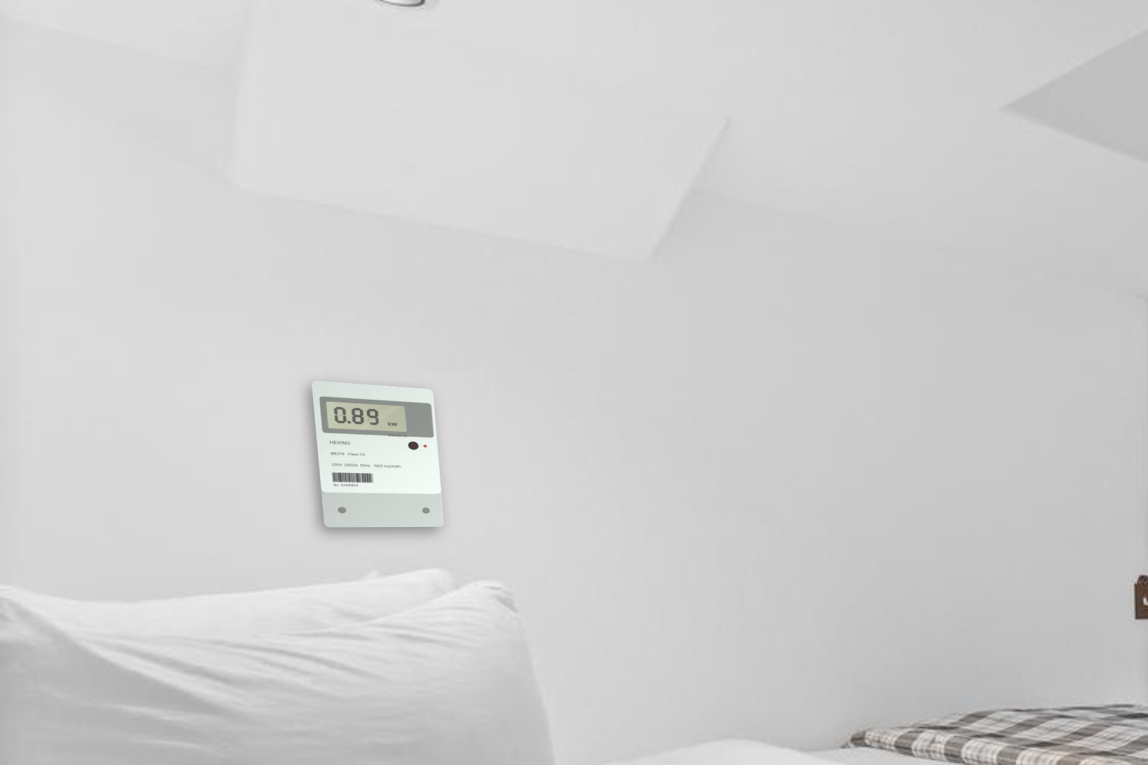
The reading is 0.89 (kW)
